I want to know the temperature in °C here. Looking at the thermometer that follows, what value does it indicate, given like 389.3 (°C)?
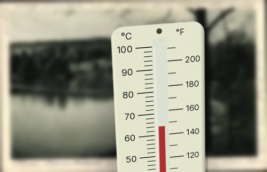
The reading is 64 (°C)
